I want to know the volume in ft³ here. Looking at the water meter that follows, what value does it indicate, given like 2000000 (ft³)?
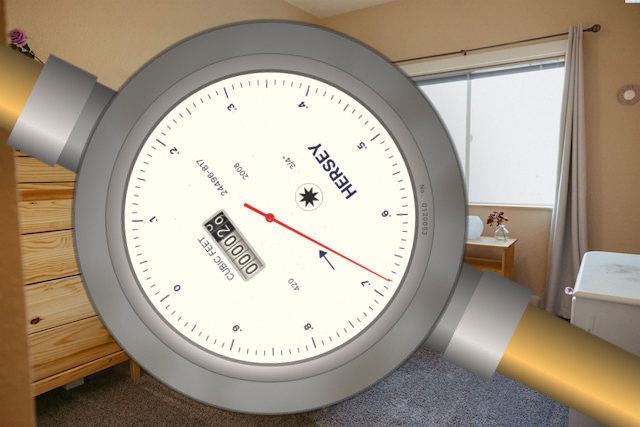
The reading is 28.68 (ft³)
